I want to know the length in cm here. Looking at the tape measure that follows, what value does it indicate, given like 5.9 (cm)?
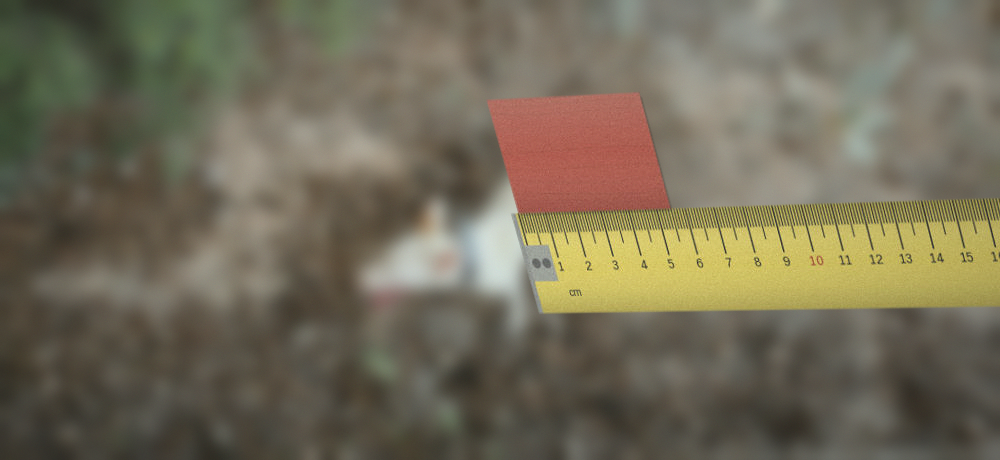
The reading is 5.5 (cm)
